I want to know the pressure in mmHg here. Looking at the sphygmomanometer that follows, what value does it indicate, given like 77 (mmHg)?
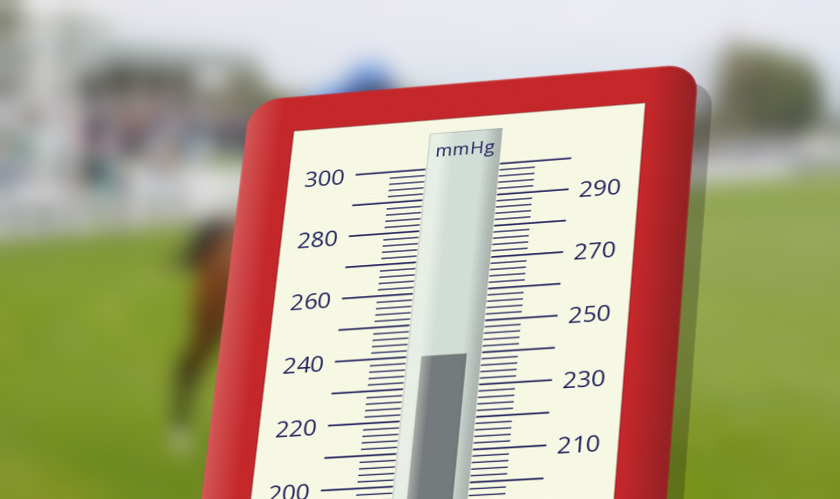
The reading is 240 (mmHg)
